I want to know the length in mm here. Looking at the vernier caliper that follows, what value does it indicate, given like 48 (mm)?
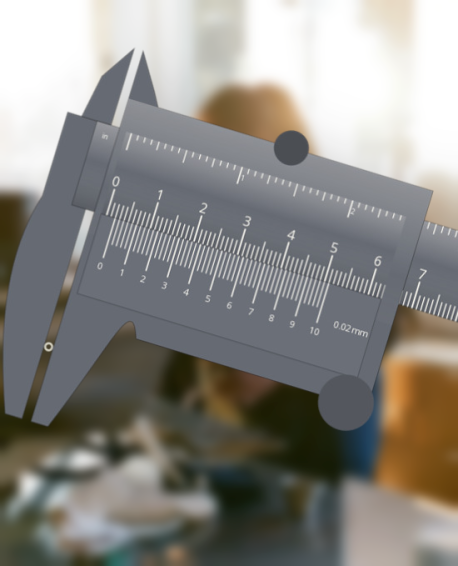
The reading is 2.0 (mm)
